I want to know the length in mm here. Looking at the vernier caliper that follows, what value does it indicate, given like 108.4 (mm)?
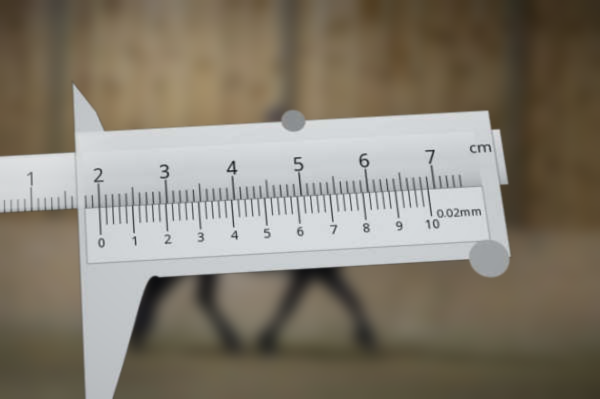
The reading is 20.0 (mm)
